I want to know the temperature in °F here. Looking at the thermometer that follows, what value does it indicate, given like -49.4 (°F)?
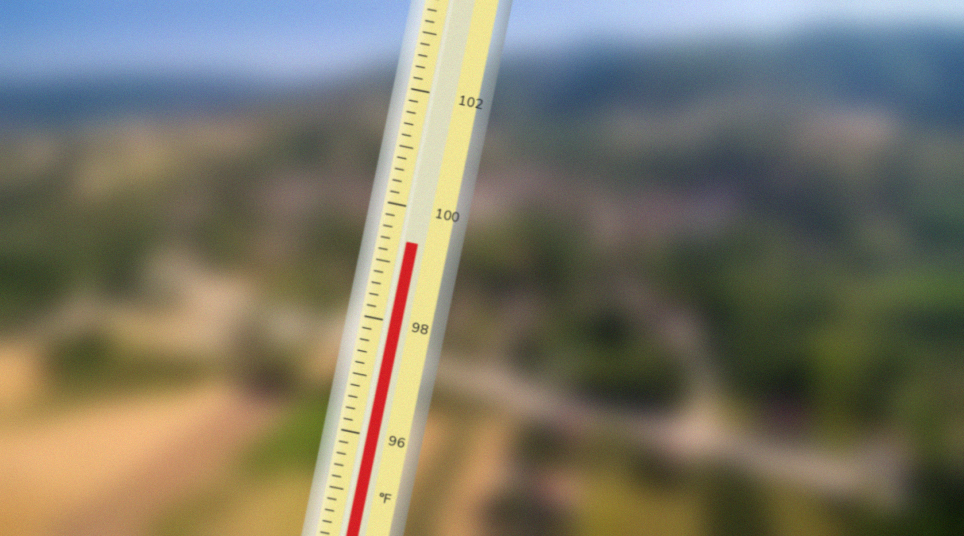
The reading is 99.4 (°F)
